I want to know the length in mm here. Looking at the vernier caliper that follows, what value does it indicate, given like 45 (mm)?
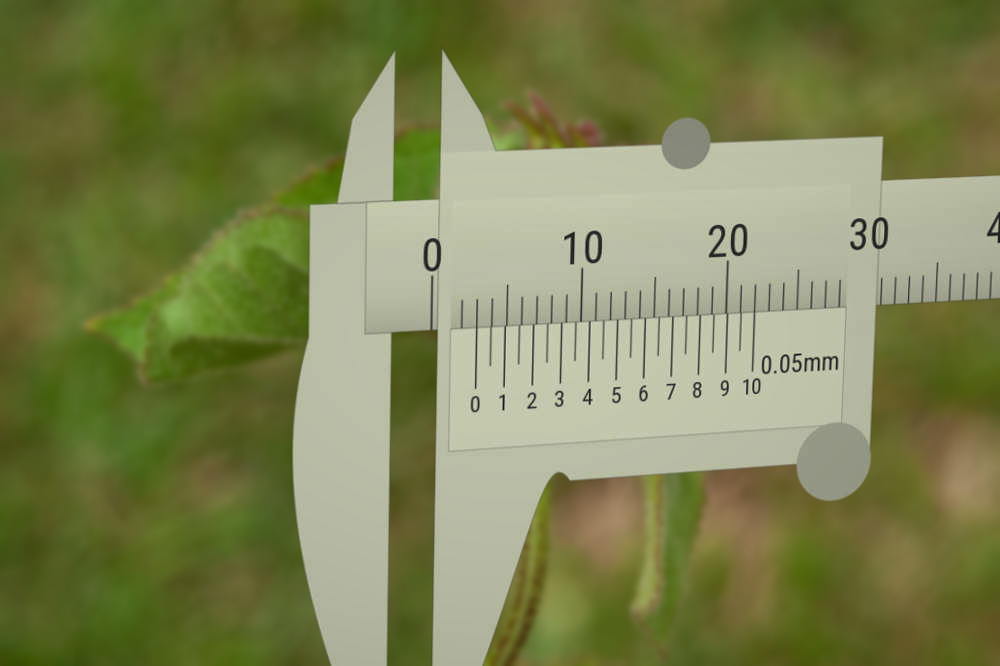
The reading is 3.0 (mm)
